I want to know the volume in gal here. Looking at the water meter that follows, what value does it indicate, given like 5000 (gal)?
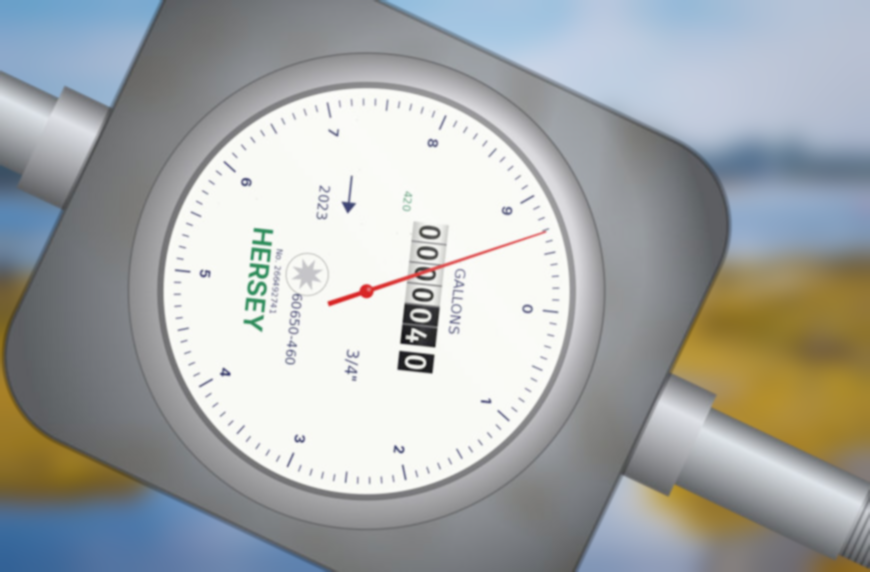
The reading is 39.3 (gal)
